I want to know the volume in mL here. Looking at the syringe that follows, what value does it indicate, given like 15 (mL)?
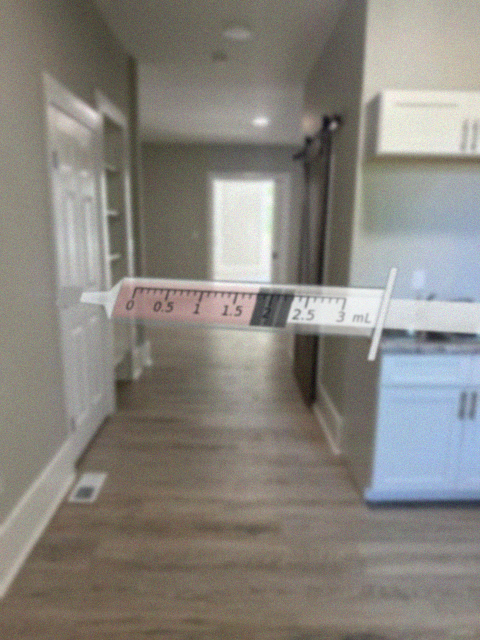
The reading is 1.8 (mL)
